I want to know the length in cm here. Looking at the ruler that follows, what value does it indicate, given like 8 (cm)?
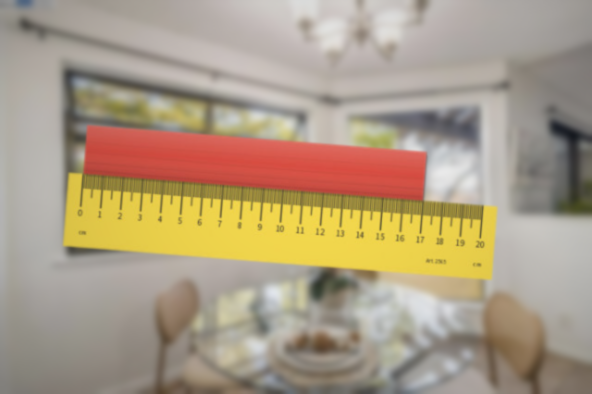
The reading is 17 (cm)
